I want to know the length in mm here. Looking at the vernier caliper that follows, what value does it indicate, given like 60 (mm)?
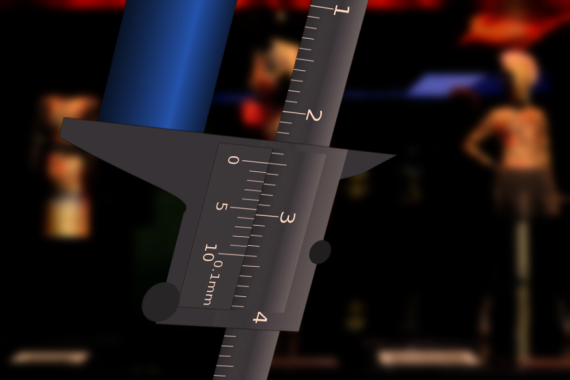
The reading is 25.0 (mm)
